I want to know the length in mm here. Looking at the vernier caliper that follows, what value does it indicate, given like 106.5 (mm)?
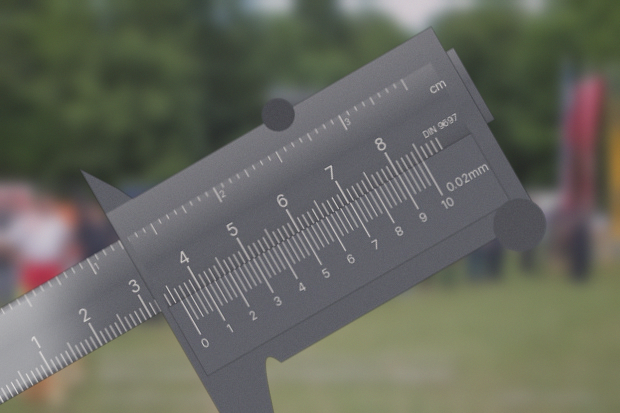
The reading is 36.0 (mm)
